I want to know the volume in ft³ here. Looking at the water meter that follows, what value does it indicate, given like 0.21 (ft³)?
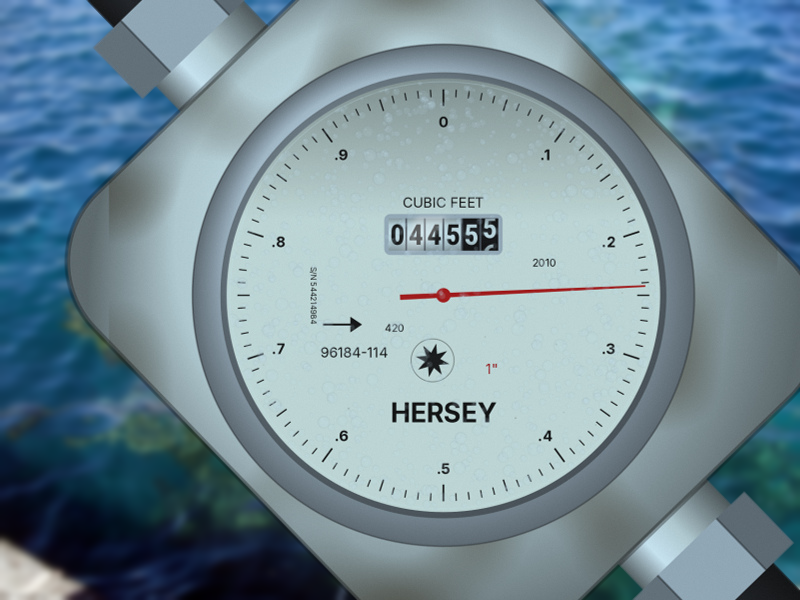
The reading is 44555.24 (ft³)
